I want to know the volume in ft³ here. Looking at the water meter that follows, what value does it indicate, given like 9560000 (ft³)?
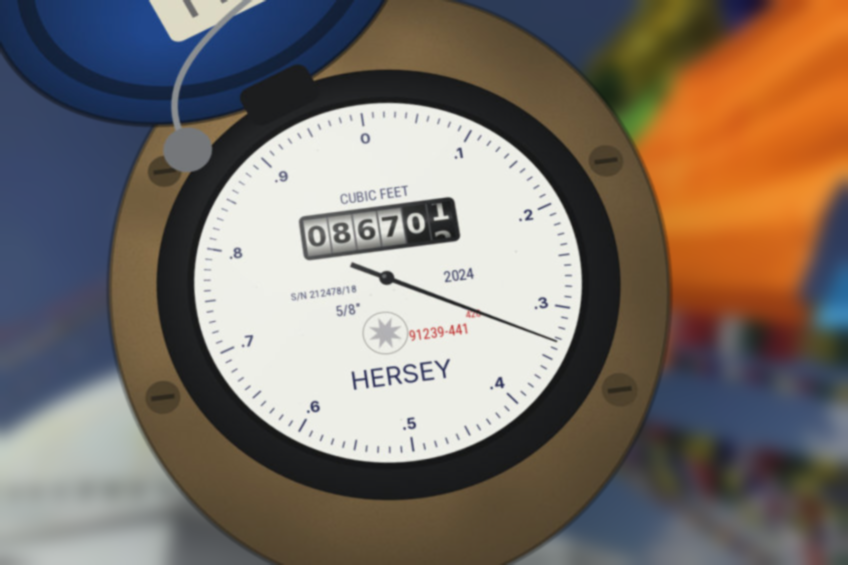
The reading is 86701.33 (ft³)
